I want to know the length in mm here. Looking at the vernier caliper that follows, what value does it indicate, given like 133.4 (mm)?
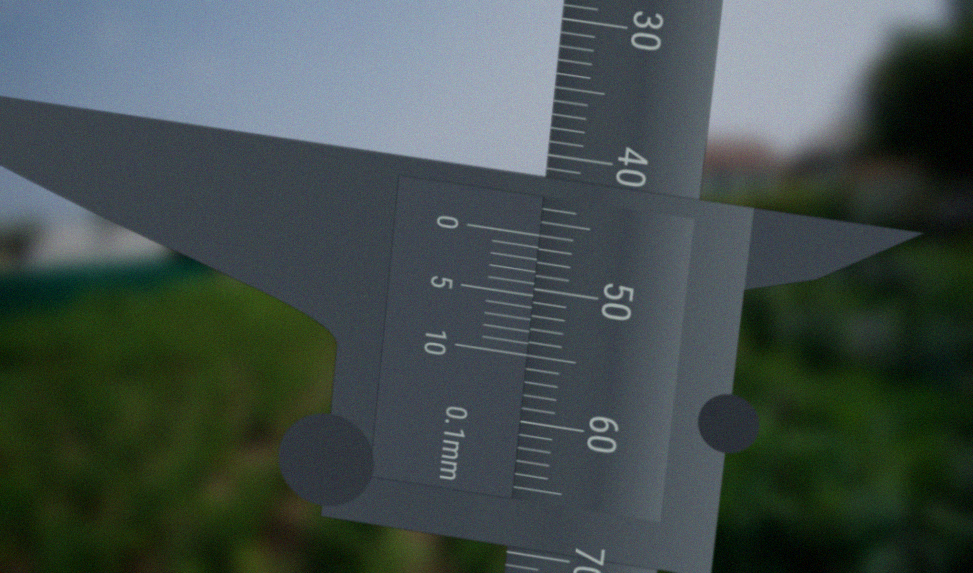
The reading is 46.0 (mm)
